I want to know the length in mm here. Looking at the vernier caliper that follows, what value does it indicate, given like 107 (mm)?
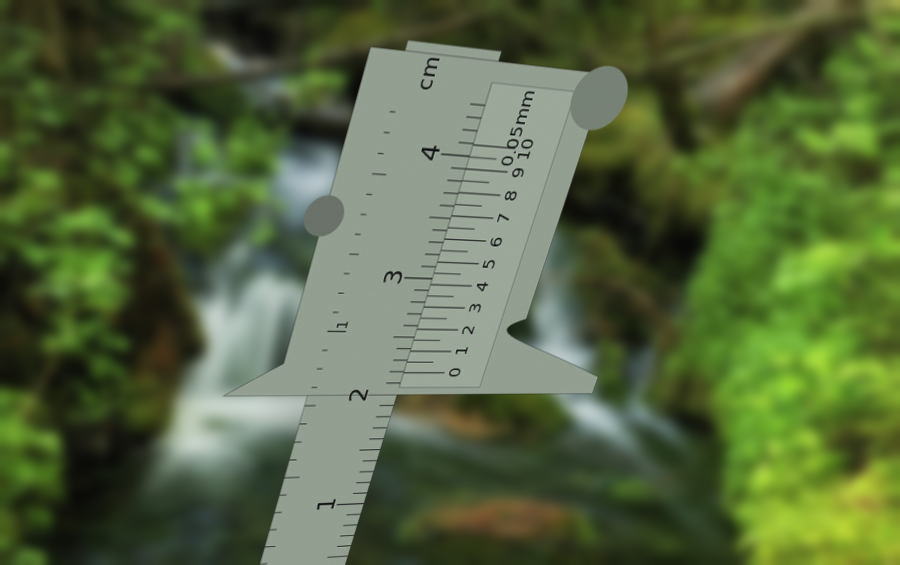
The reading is 21.9 (mm)
